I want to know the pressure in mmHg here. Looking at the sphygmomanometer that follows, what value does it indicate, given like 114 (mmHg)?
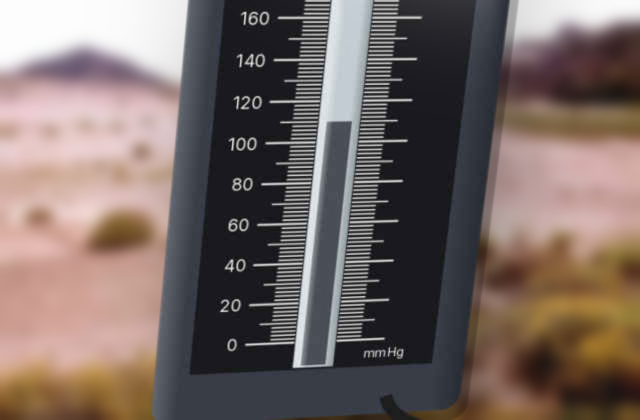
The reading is 110 (mmHg)
